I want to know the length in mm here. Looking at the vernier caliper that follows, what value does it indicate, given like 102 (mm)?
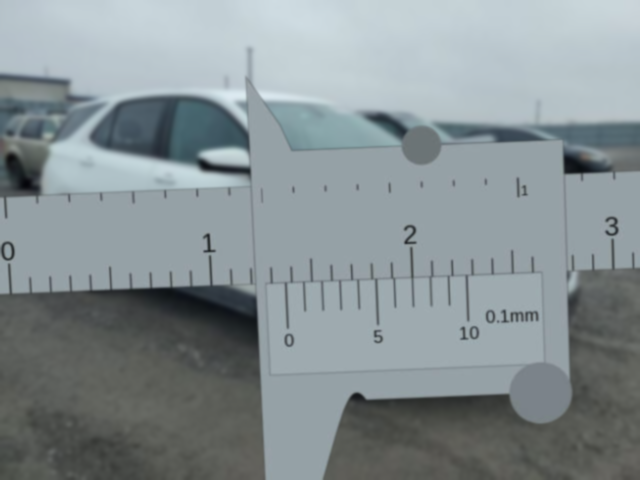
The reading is 13.7 (mm)
